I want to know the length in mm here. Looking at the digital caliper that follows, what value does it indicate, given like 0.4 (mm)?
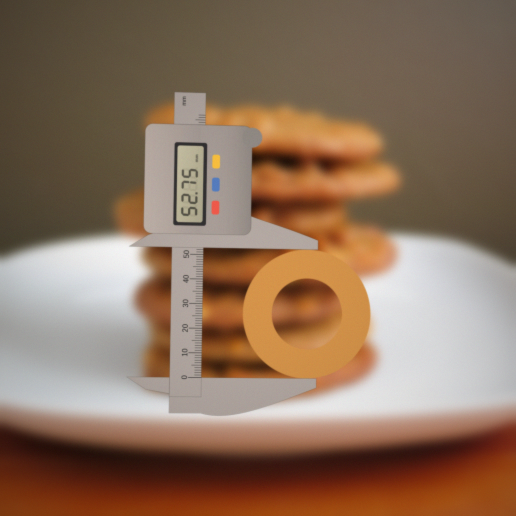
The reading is 52.75 (mm)
